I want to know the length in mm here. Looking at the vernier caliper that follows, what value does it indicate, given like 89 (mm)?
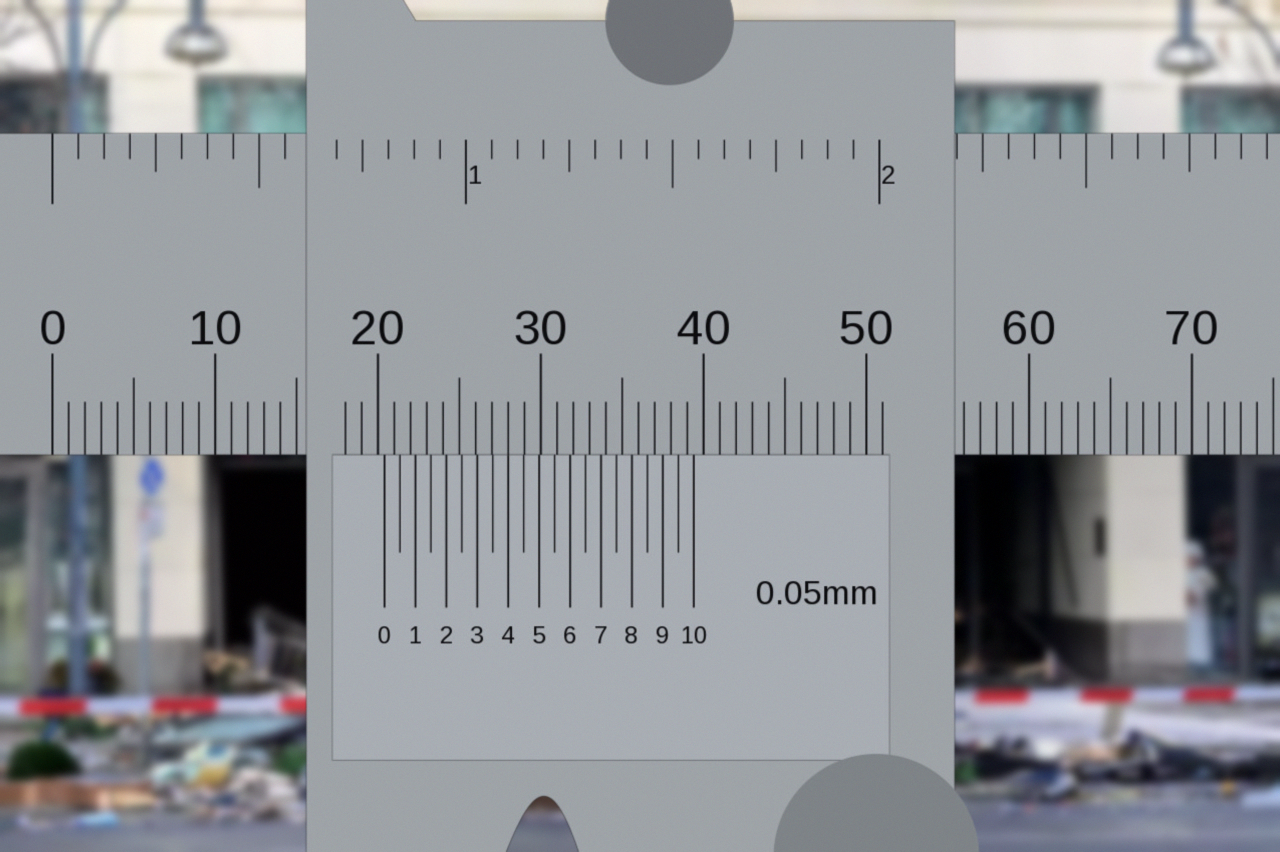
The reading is 20.4 (mm)
